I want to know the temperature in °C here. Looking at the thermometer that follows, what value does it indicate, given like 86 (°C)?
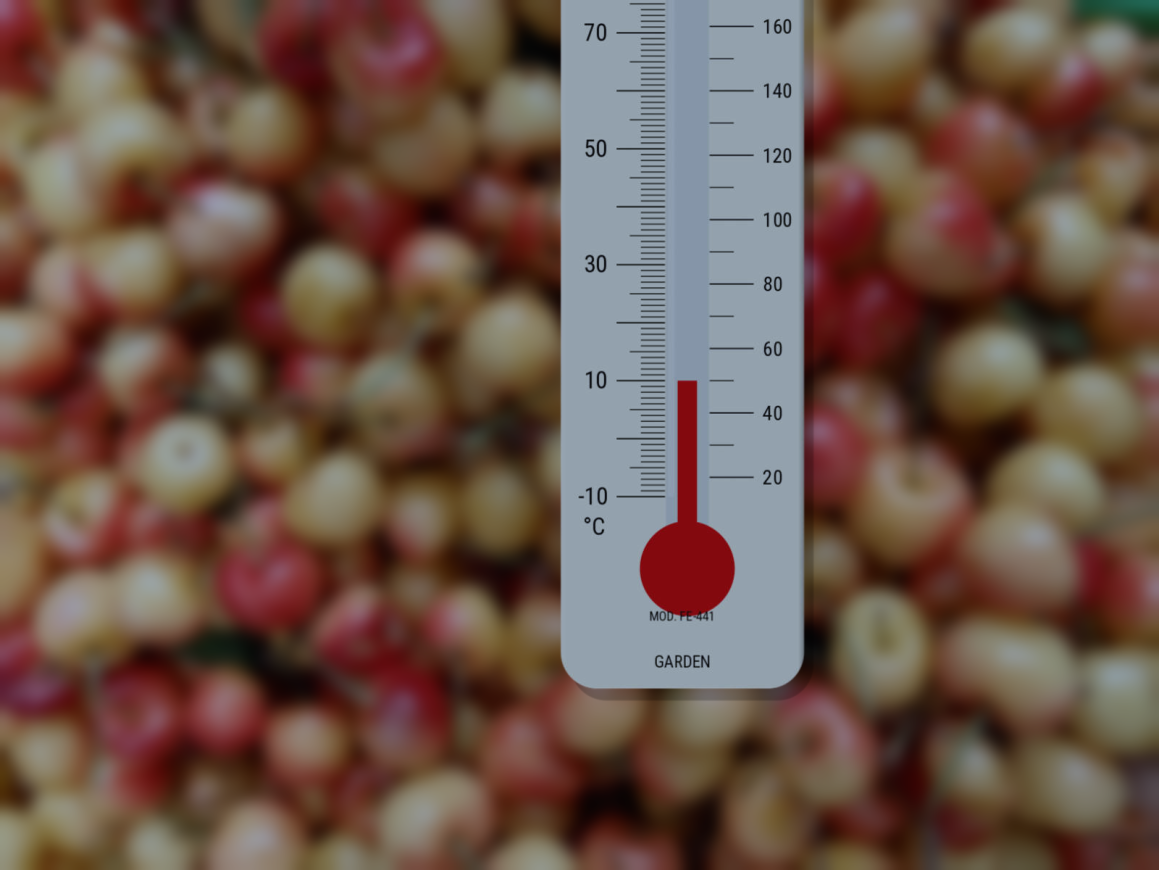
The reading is 10 (°C)
